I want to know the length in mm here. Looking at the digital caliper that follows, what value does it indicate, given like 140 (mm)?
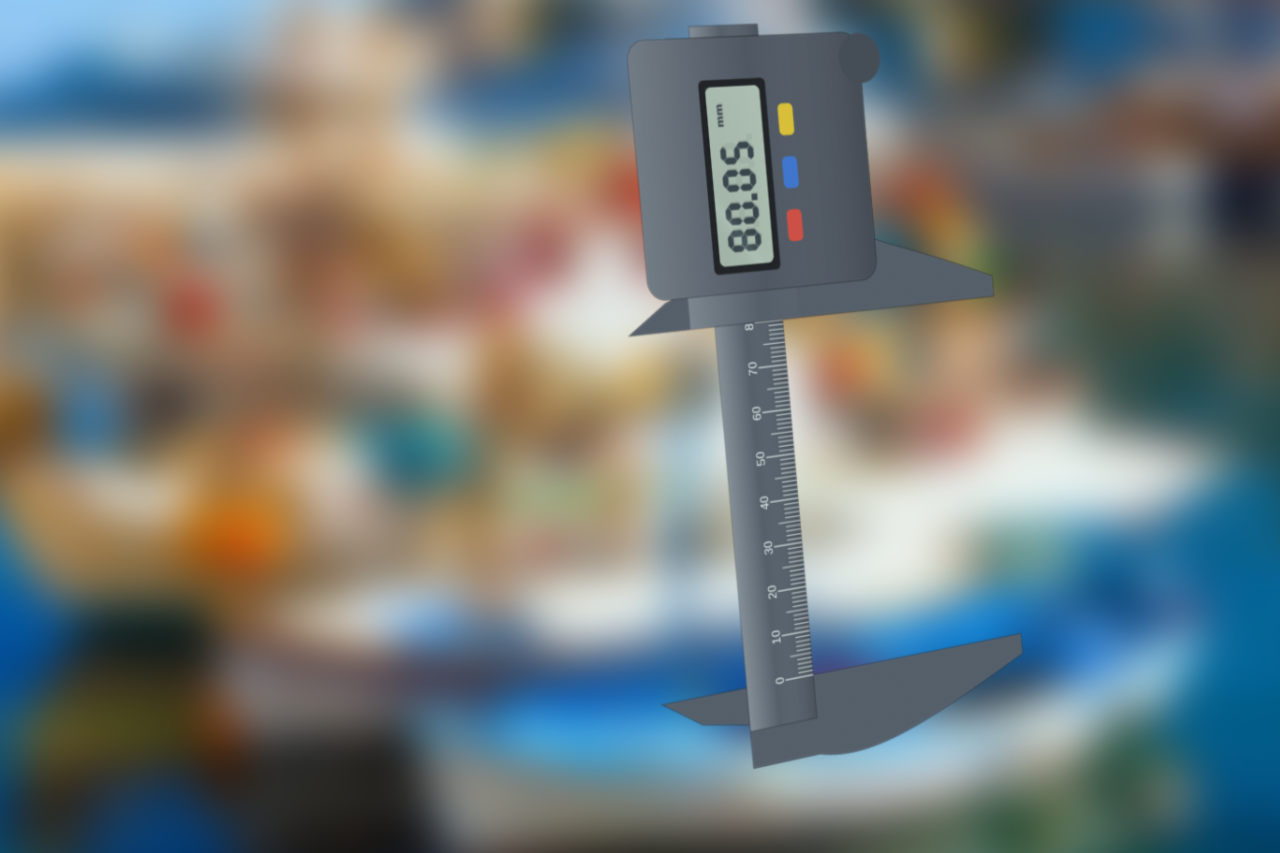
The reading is 80.05 (mm)
